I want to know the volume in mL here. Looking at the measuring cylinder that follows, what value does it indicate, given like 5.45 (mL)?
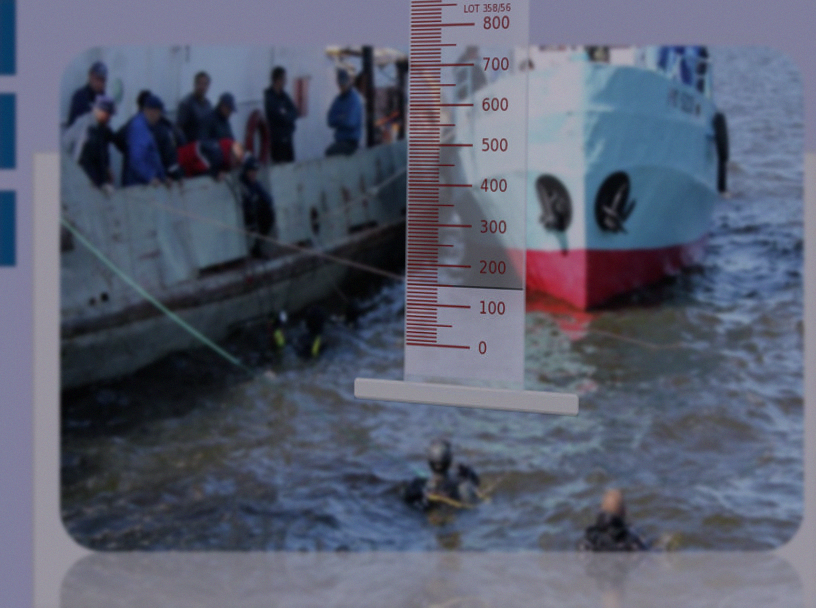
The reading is 150 (mL)
